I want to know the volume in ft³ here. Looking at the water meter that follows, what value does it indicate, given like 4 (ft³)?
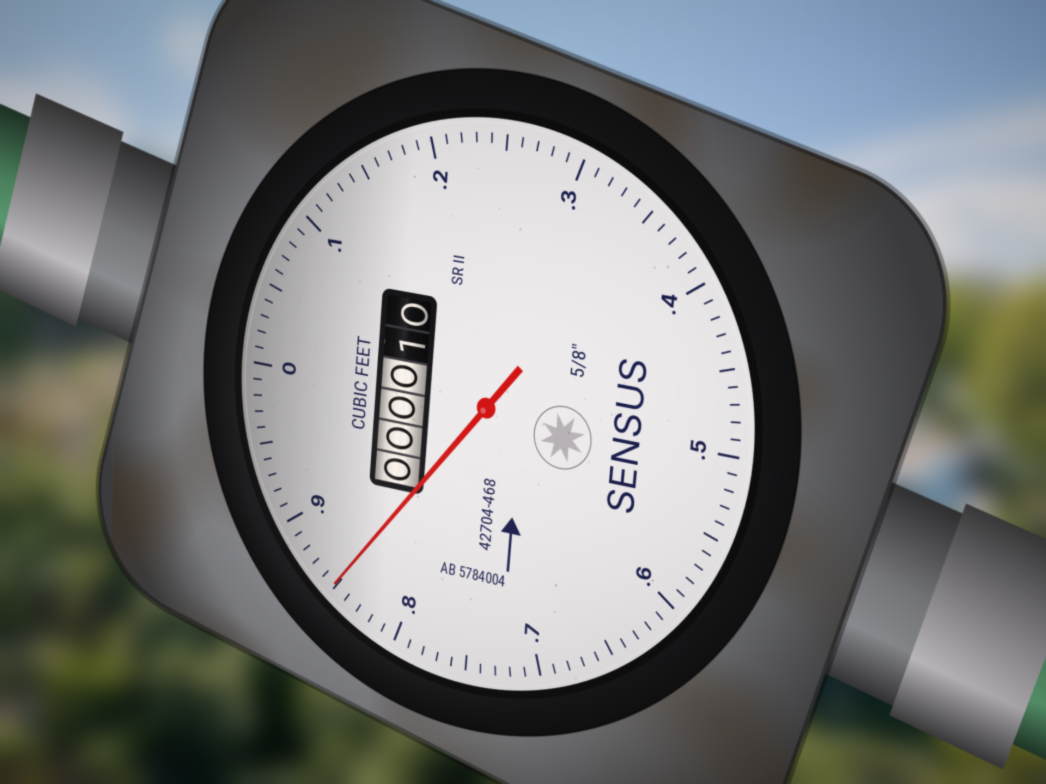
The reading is 9.85 (ft³)
